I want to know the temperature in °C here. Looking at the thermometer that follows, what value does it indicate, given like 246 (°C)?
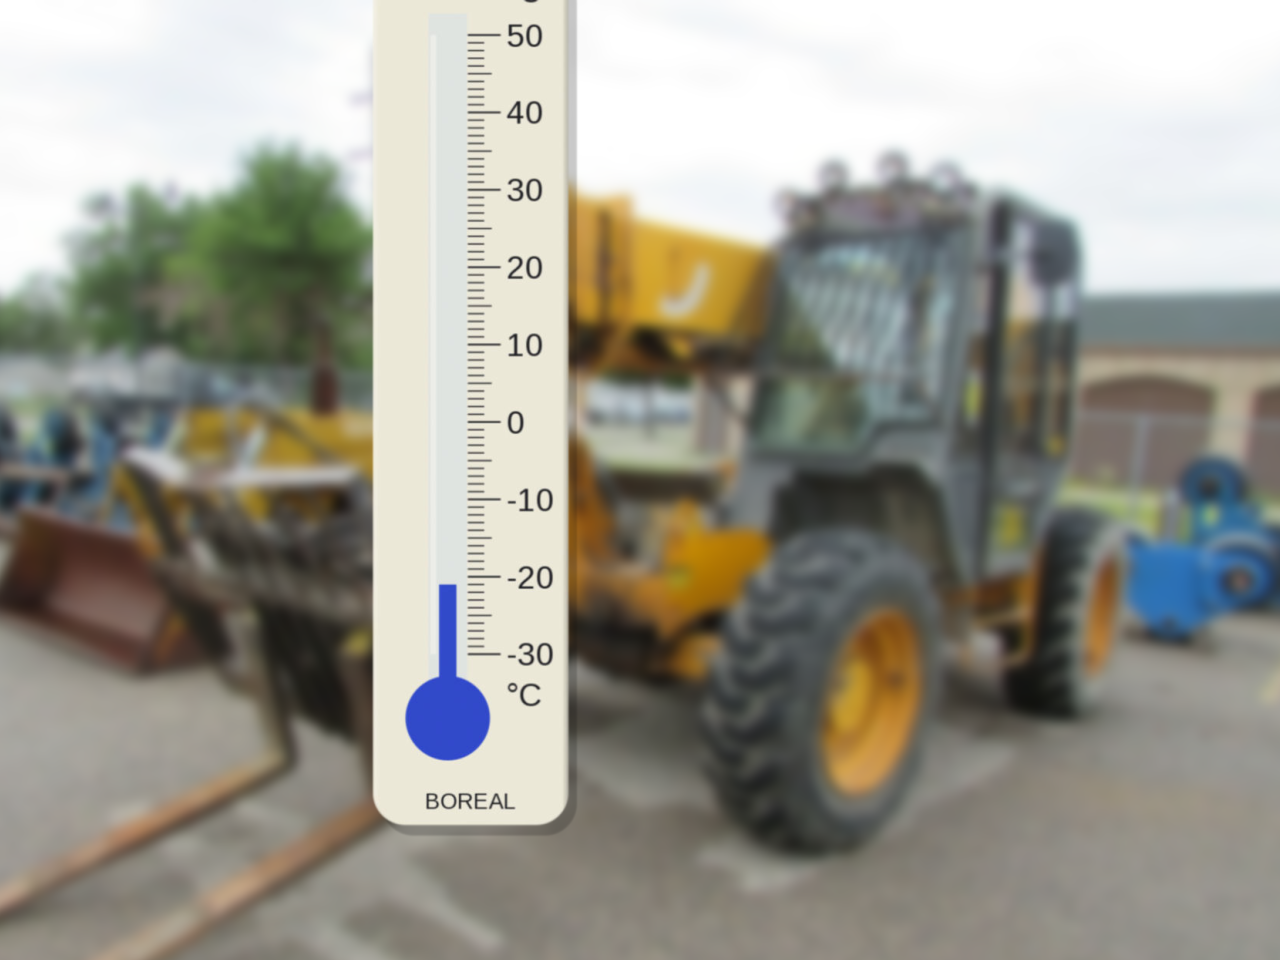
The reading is -21 (°C)
